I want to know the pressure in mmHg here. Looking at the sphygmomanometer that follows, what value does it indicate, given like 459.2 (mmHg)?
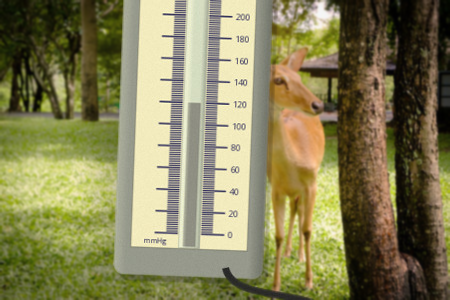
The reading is 120 (mmHg)
